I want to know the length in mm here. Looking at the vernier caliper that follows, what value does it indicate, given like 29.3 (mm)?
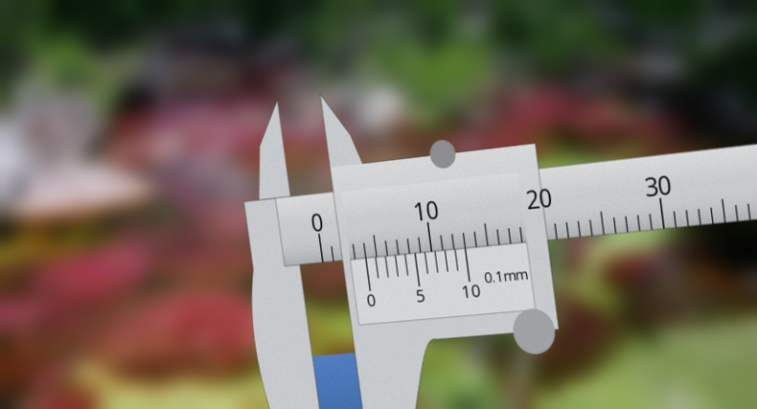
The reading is 4.0 (mm)
